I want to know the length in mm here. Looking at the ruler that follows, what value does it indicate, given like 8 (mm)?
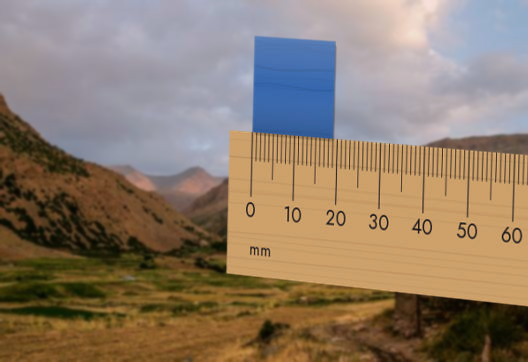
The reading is 19 (mm)
